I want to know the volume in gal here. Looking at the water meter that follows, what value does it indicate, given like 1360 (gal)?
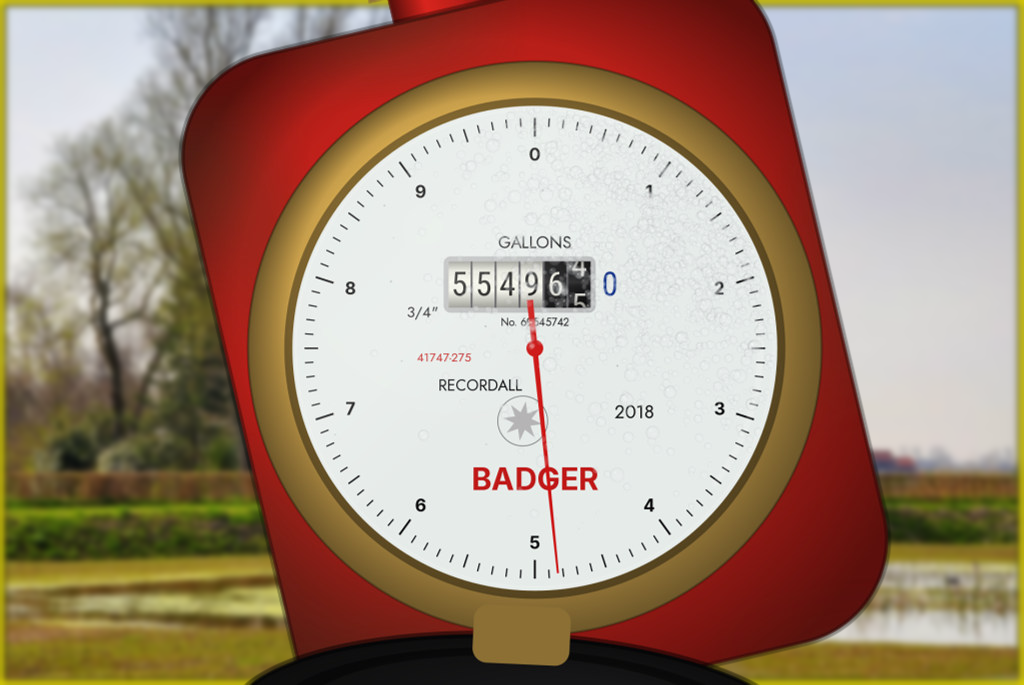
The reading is 5549644.8 (gal)
